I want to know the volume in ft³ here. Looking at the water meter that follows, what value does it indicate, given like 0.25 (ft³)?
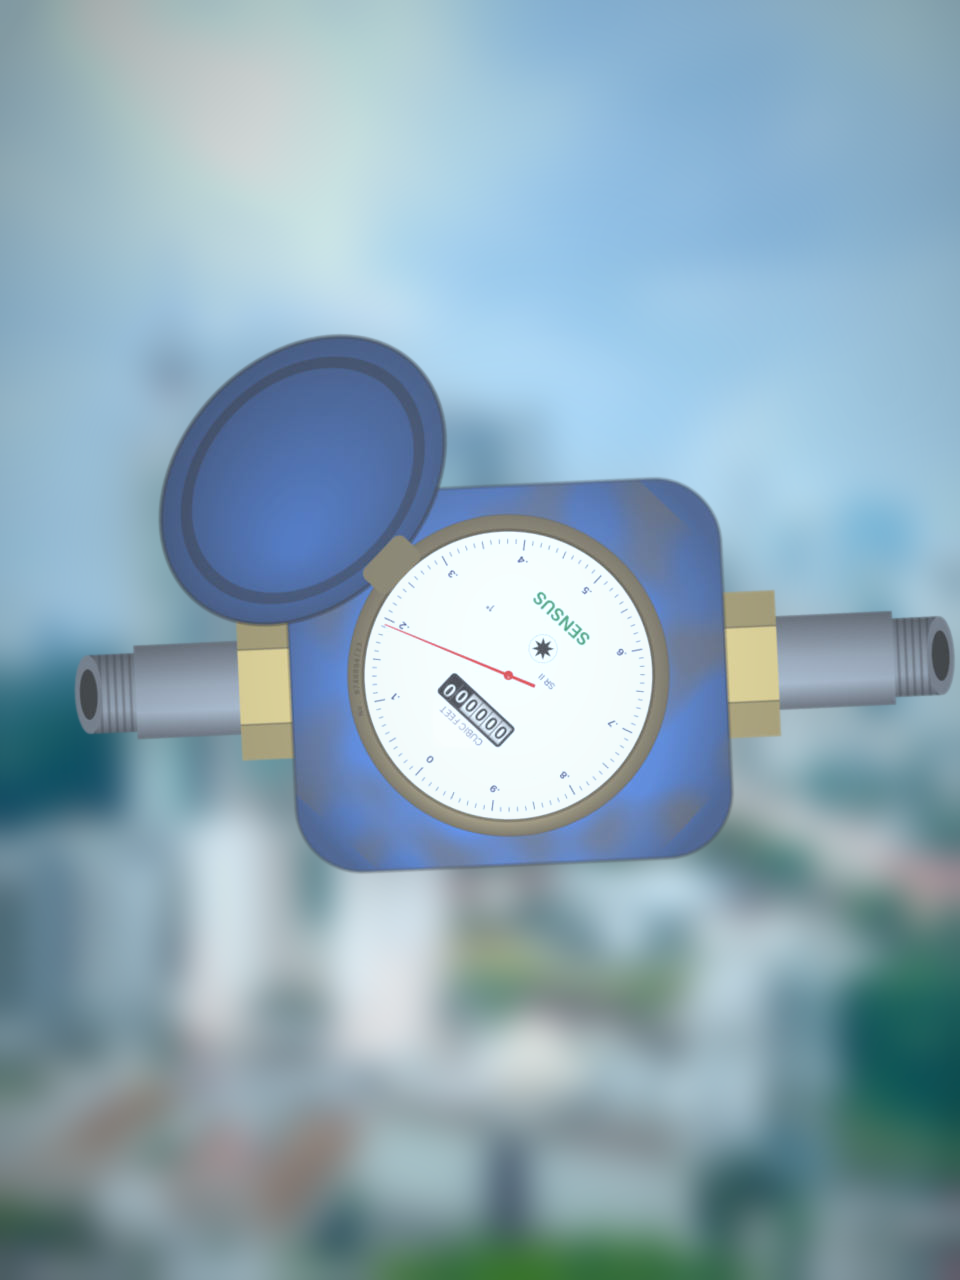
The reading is 0.19 (ft³)
